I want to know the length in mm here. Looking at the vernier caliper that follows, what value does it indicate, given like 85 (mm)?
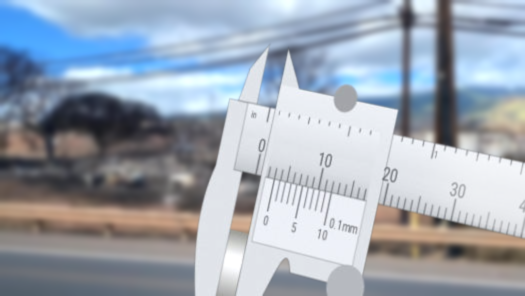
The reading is 3.0 (mm)
